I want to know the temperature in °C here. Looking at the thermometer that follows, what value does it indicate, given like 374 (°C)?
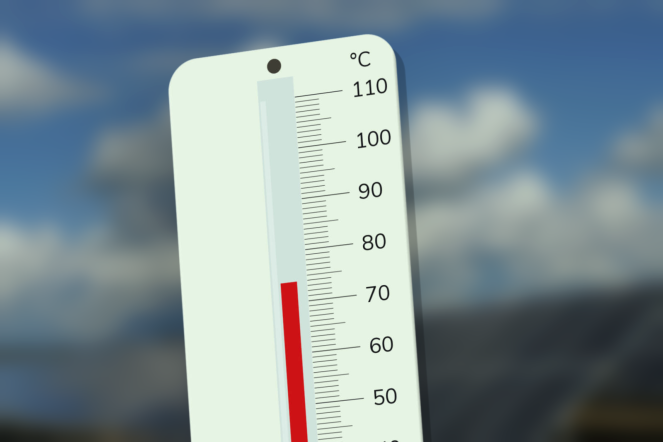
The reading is 74 (°C)
